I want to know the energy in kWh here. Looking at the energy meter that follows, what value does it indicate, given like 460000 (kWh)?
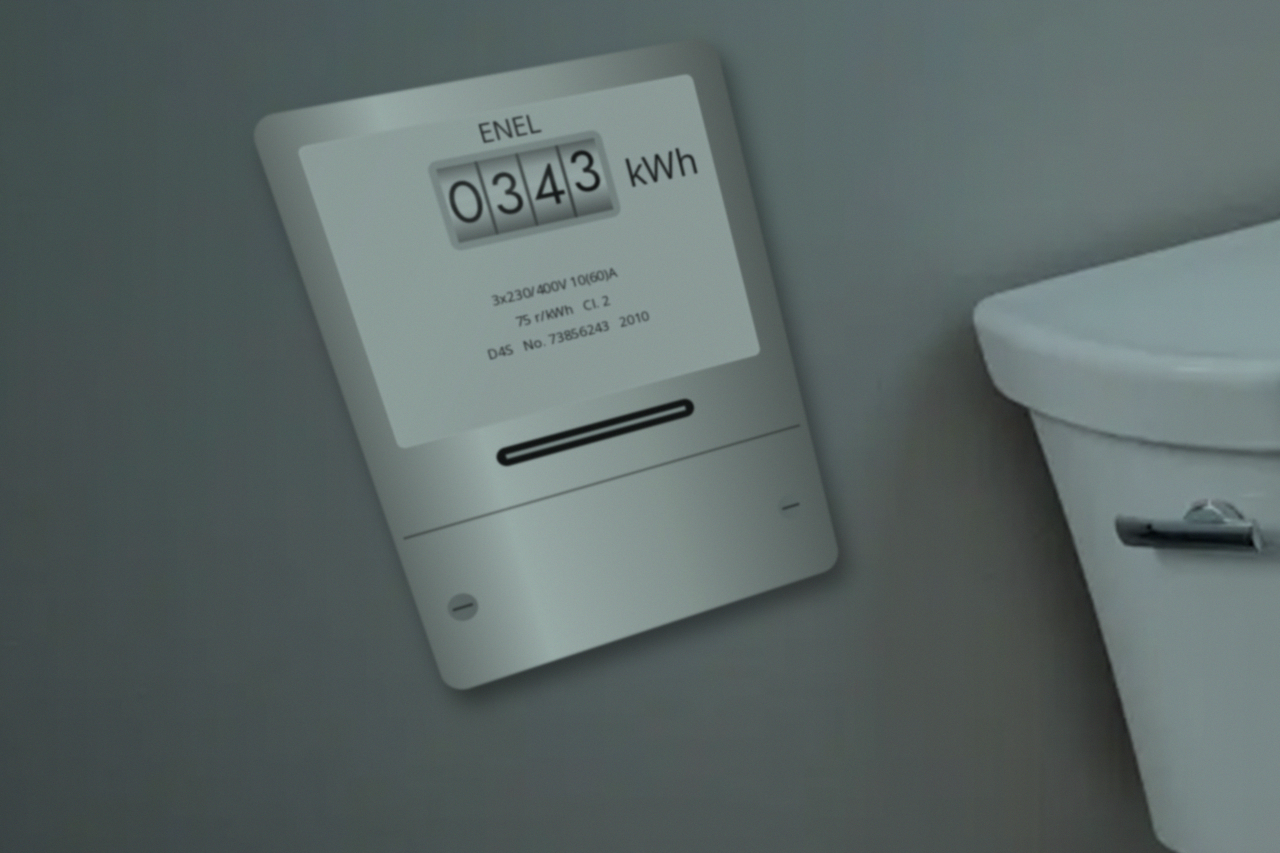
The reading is 343 (kWh)
